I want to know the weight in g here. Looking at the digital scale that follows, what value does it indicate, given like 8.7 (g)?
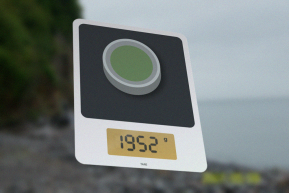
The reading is 1952 (g)
